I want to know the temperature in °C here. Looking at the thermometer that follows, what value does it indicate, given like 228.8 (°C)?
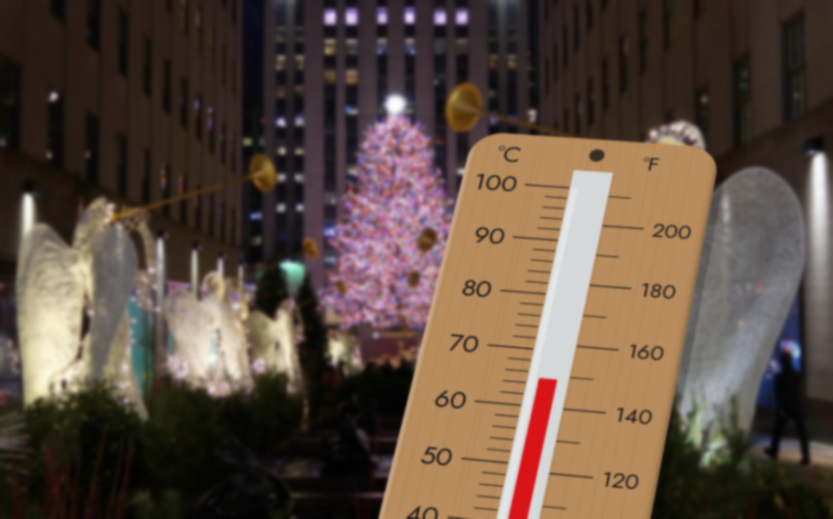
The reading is 65 (°C)
